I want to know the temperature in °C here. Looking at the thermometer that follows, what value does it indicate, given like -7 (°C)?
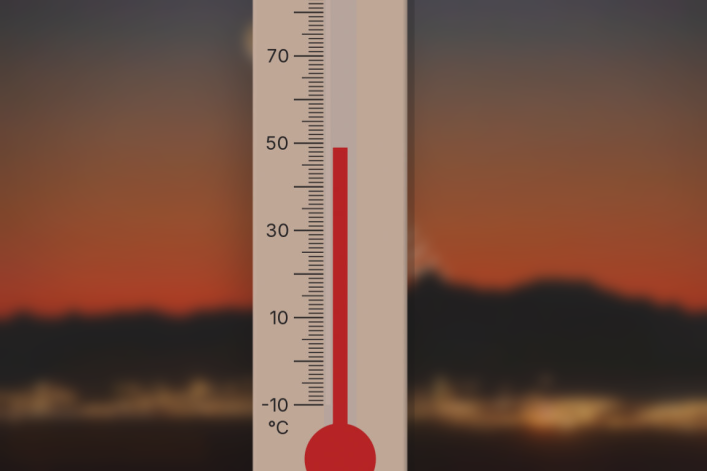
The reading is 49 (°C)
